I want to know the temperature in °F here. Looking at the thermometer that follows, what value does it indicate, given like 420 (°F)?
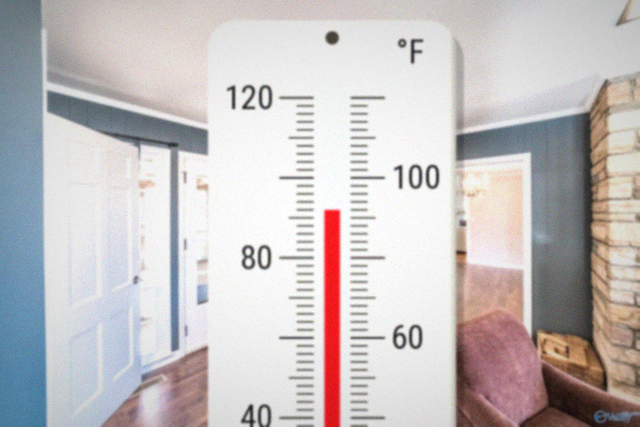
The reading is 92 (°F)
